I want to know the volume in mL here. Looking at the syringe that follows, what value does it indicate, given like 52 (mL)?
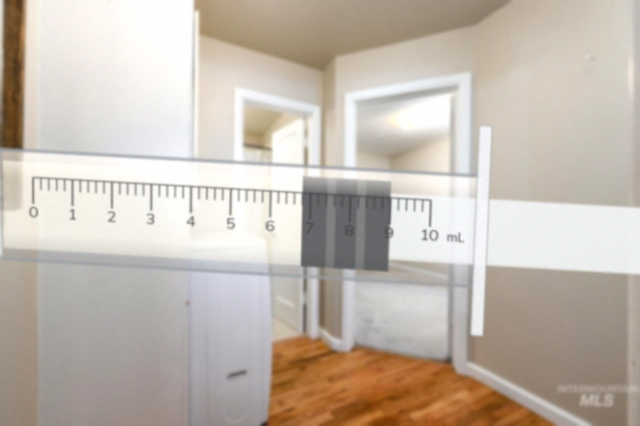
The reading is 6.8 (mL)
